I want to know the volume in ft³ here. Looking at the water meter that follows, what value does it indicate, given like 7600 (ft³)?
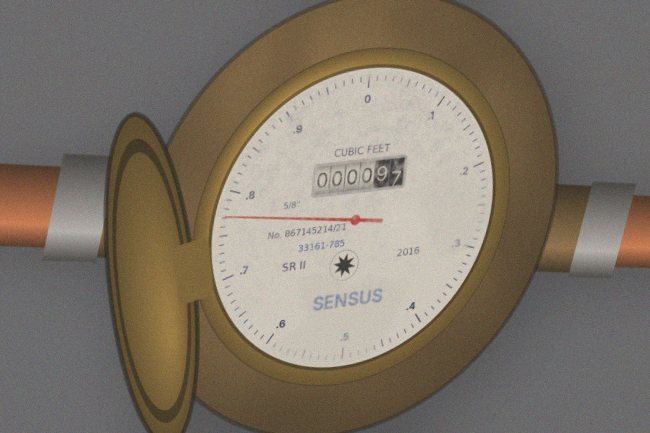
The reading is 96.77 (ft³)
